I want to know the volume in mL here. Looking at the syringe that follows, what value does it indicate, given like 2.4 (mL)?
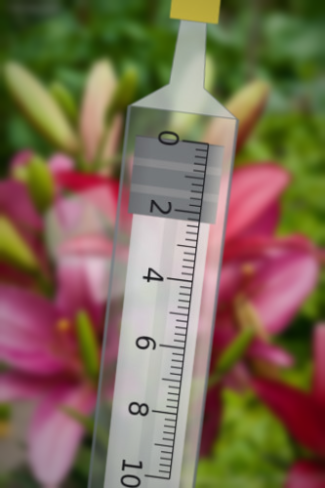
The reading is 0 (mL)
